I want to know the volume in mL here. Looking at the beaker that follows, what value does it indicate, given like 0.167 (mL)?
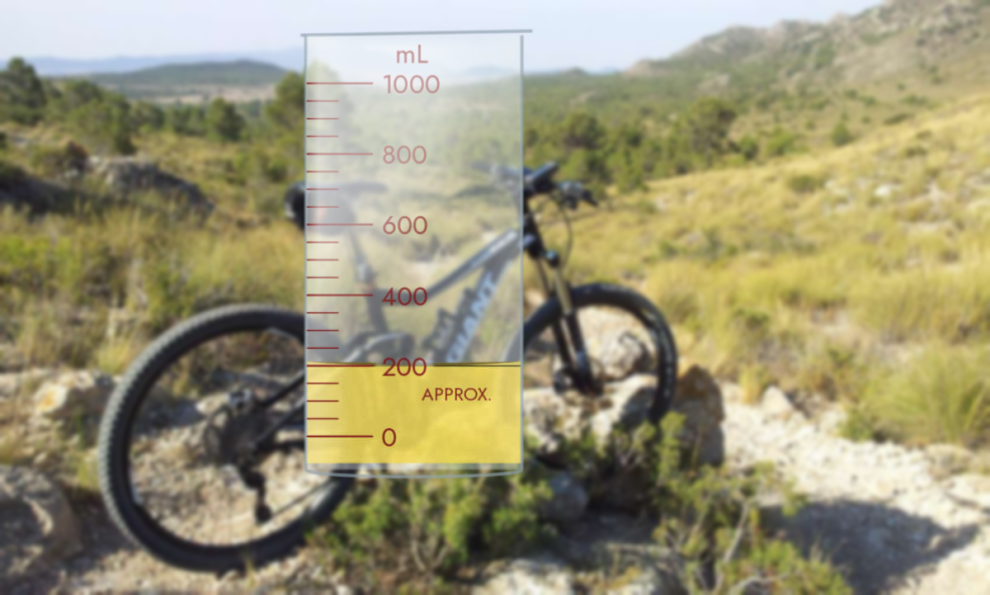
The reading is 200 (mL)
